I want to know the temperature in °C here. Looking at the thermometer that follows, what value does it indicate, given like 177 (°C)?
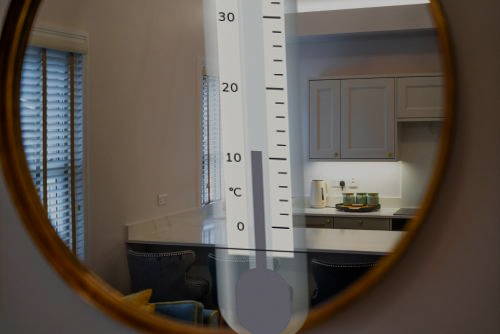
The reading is 11 (°C)
